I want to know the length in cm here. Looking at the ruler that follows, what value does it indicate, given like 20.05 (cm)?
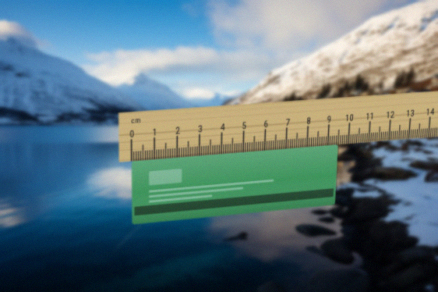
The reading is 9.5 (cm)
